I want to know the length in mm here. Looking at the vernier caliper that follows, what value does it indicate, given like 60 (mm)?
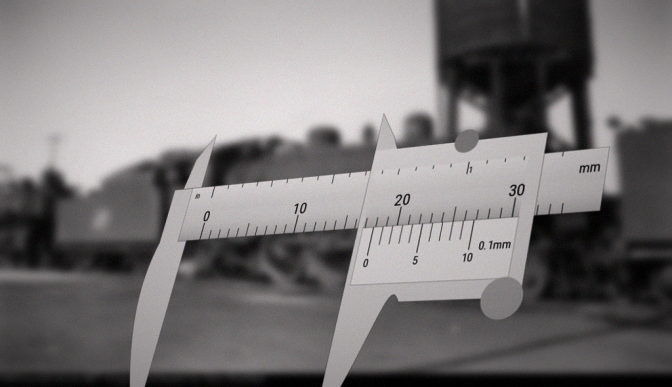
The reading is 17.8 (mm)
